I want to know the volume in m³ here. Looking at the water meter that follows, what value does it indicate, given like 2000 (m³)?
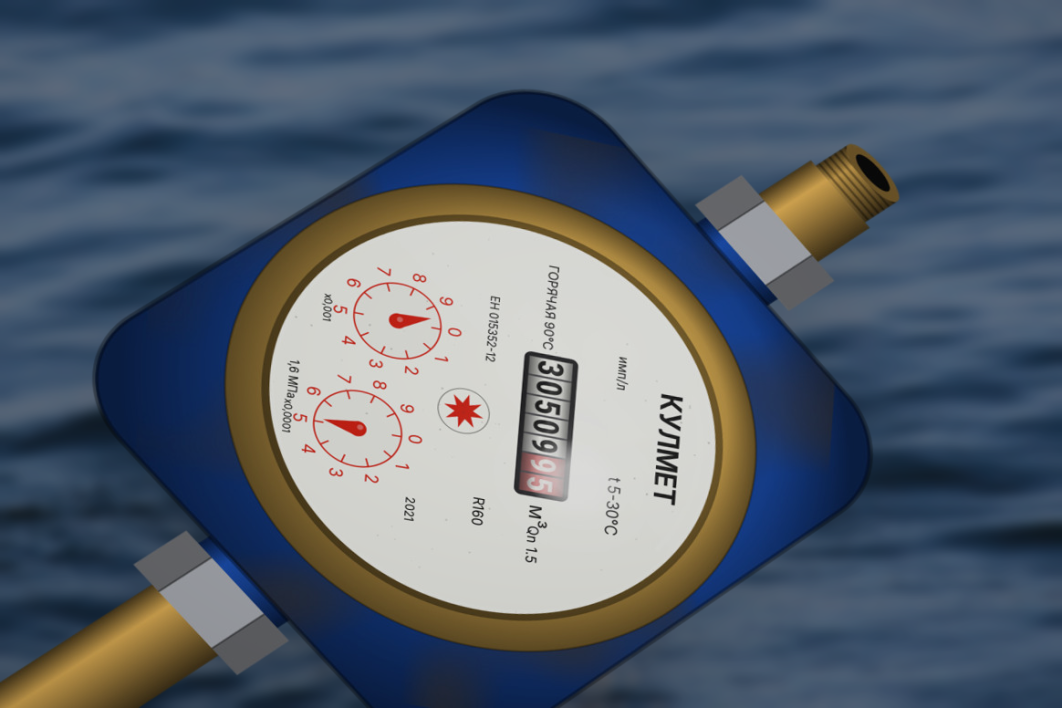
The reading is 30509.9495 (m³)
